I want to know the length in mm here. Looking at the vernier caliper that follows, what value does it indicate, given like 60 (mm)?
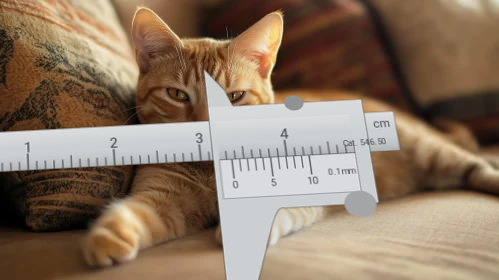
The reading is 33.6 (mm)
